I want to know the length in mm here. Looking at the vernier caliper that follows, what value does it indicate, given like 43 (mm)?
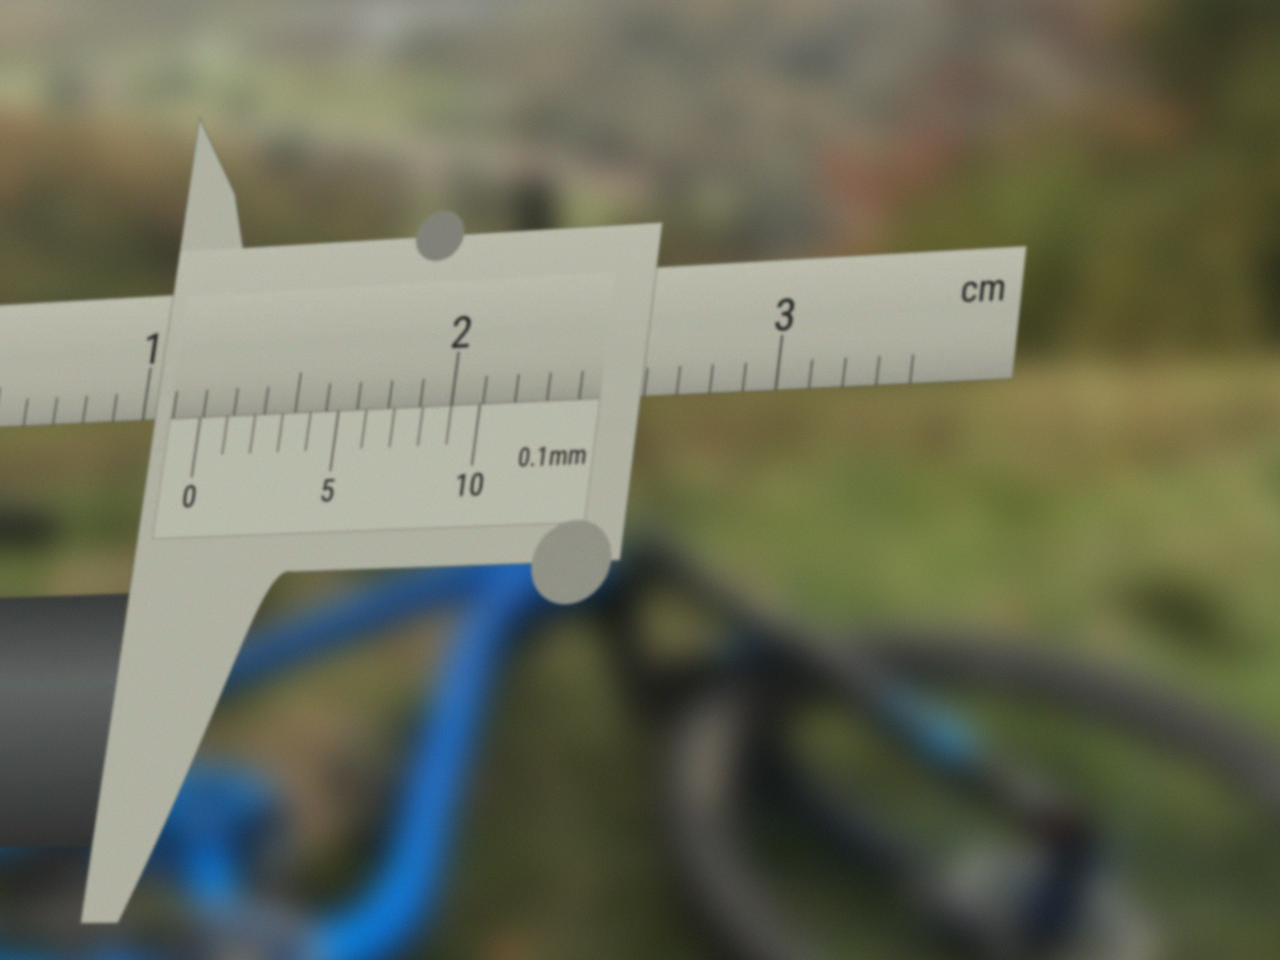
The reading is 11.9 (mm)
